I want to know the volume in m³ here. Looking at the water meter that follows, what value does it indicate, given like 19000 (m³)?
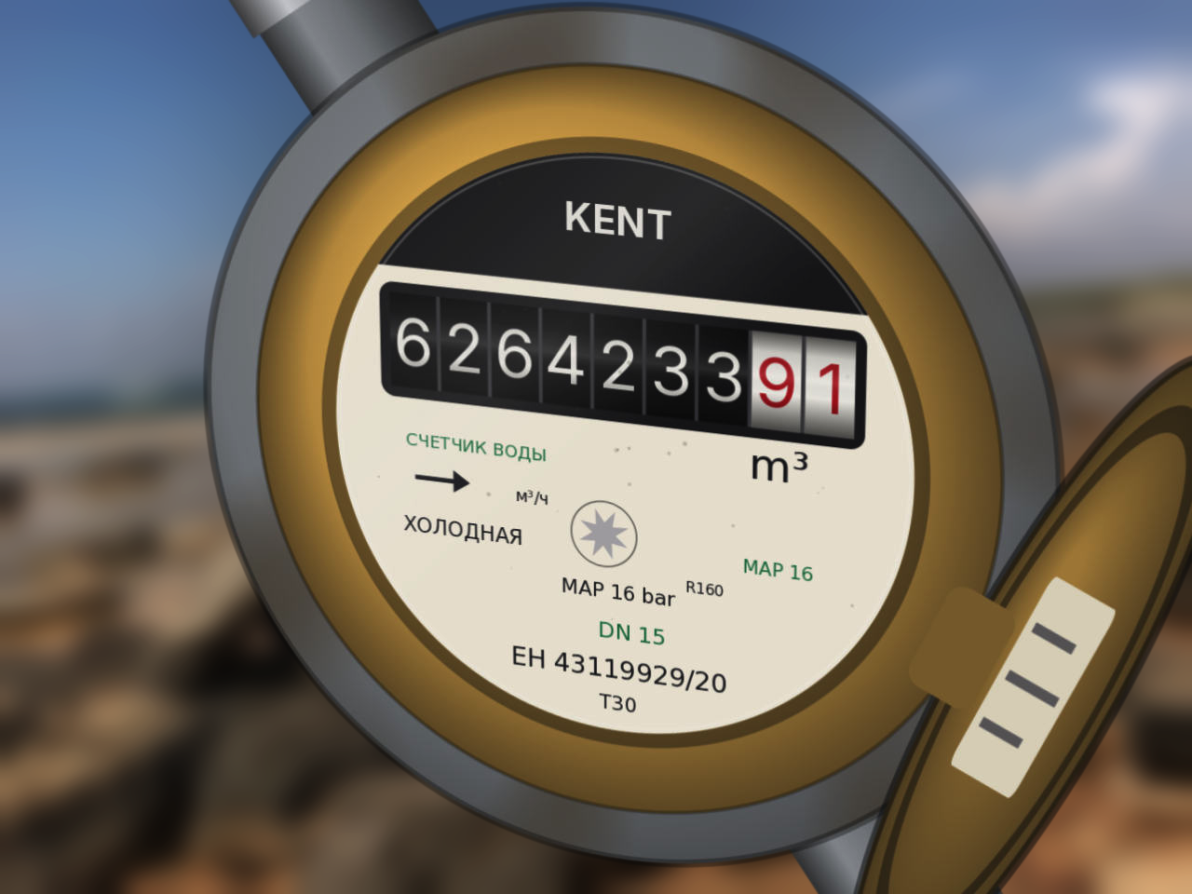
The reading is 6264233.91 (m³)
